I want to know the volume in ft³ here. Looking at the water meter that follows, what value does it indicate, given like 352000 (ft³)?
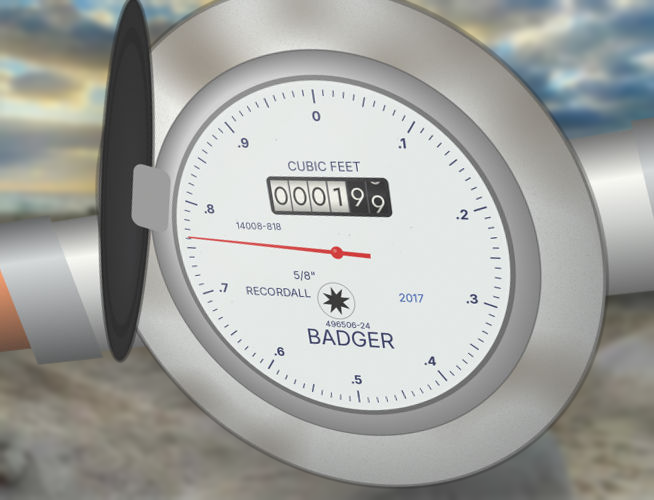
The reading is 198.76 (ft³)
